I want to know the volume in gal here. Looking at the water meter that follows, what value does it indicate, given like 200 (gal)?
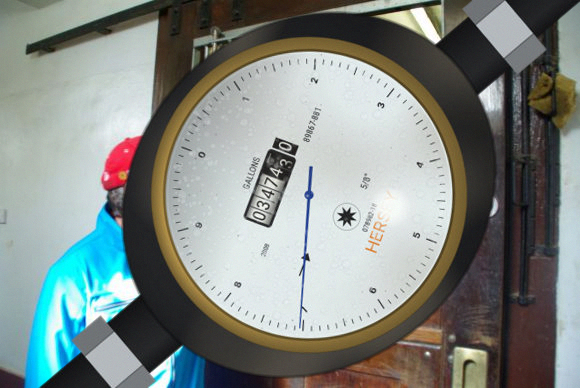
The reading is 347427.0 (gal)
